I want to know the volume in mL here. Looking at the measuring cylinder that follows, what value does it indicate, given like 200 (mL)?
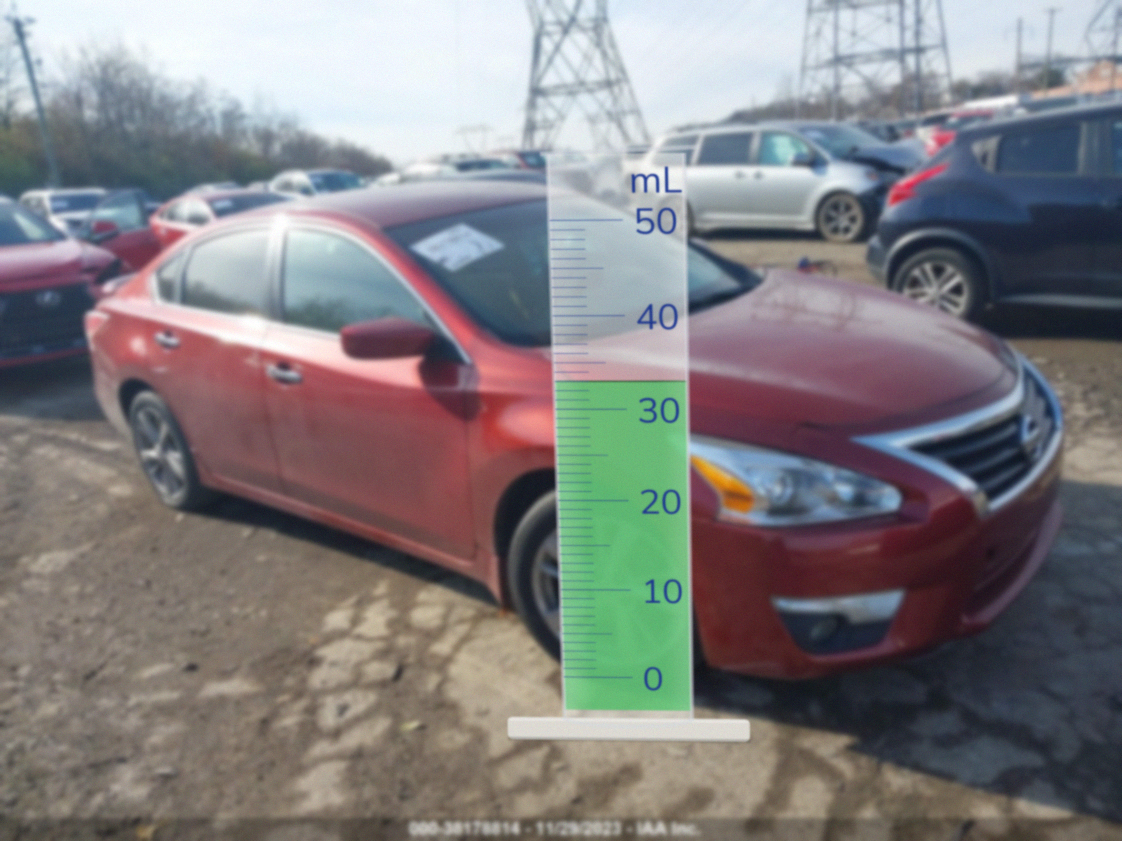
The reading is 33 (mL)
